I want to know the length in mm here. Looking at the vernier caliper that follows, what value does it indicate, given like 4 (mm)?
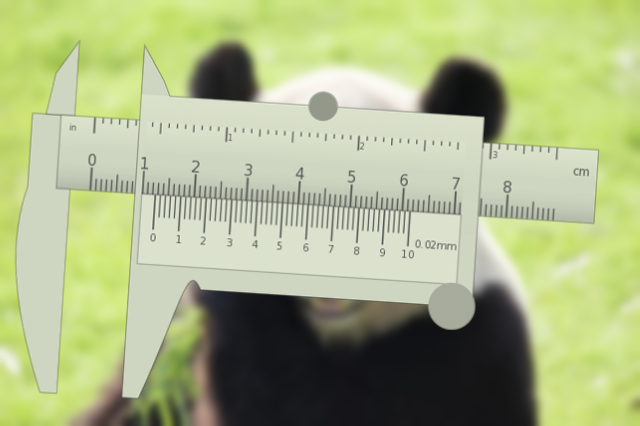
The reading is 12.5 (mm)
